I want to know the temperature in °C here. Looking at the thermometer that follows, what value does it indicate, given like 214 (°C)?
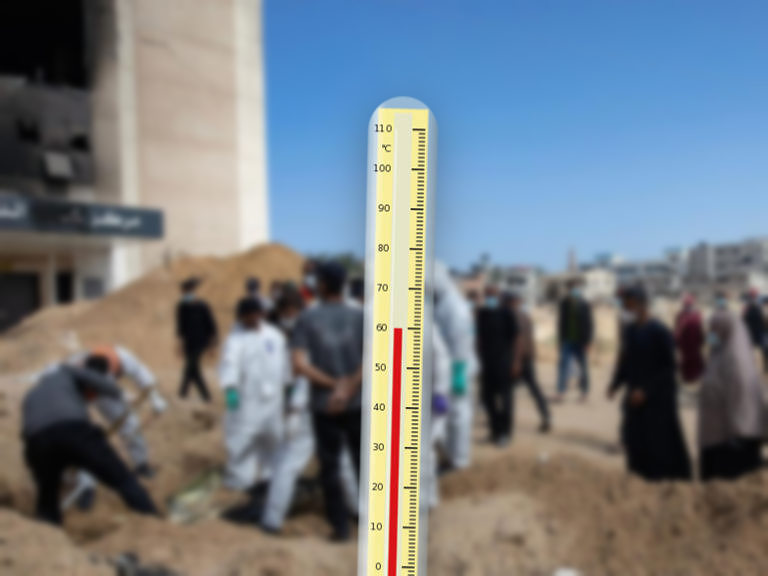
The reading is 60 (°C)
